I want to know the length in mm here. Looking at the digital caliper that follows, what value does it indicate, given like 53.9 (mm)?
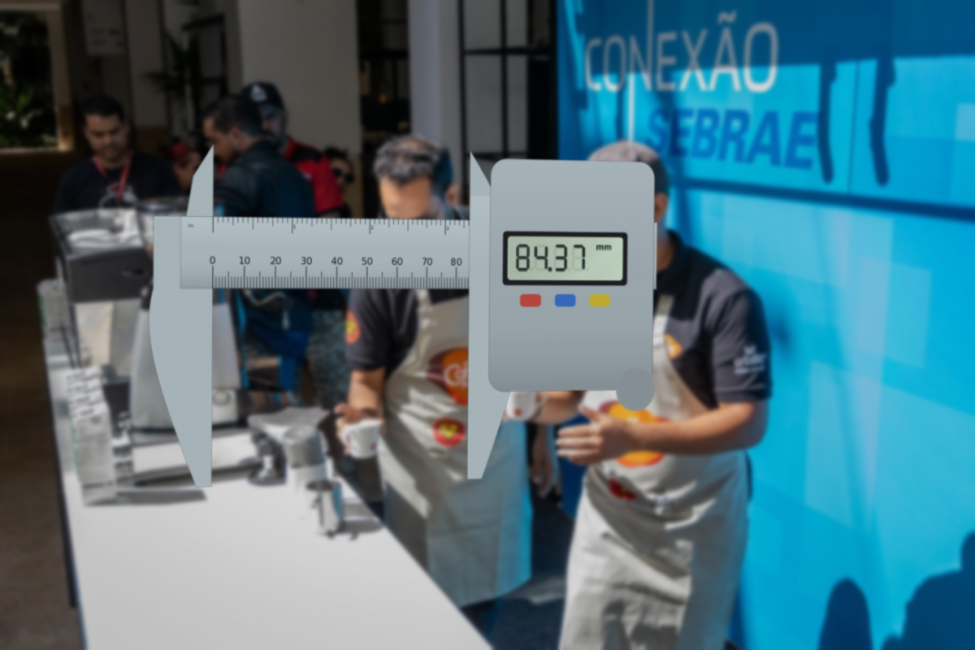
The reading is 84.37 (mm)
